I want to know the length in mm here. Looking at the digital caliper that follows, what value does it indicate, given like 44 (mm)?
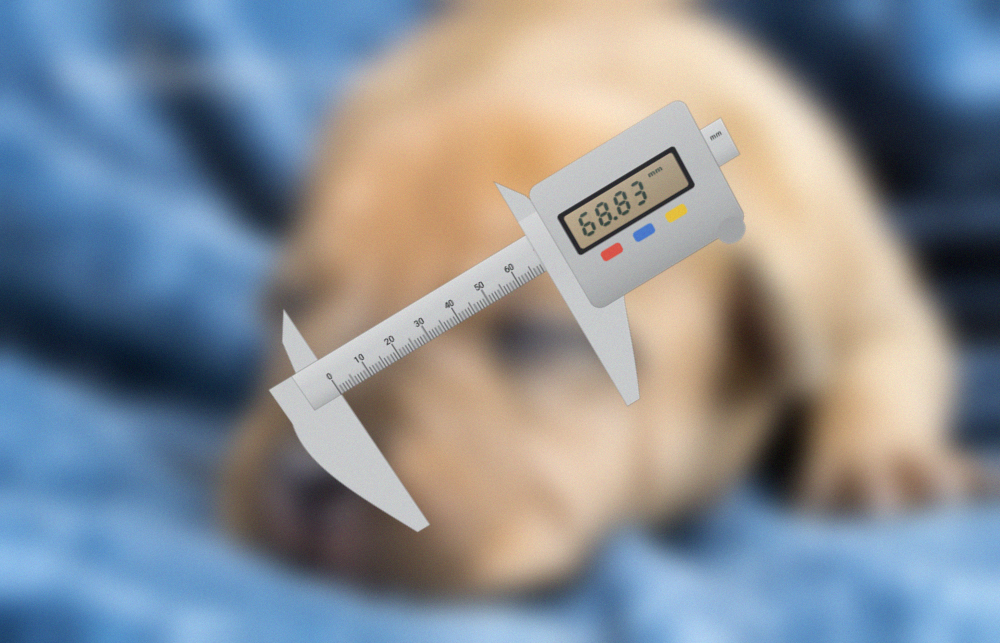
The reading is 68.83 (mm)
